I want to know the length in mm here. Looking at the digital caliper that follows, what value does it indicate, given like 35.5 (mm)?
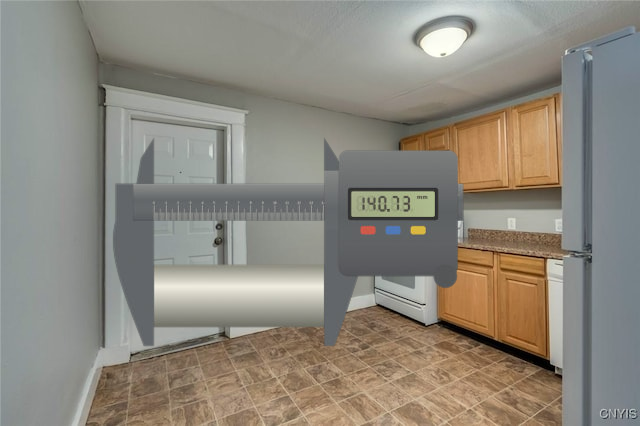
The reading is 140.73 (mm)
